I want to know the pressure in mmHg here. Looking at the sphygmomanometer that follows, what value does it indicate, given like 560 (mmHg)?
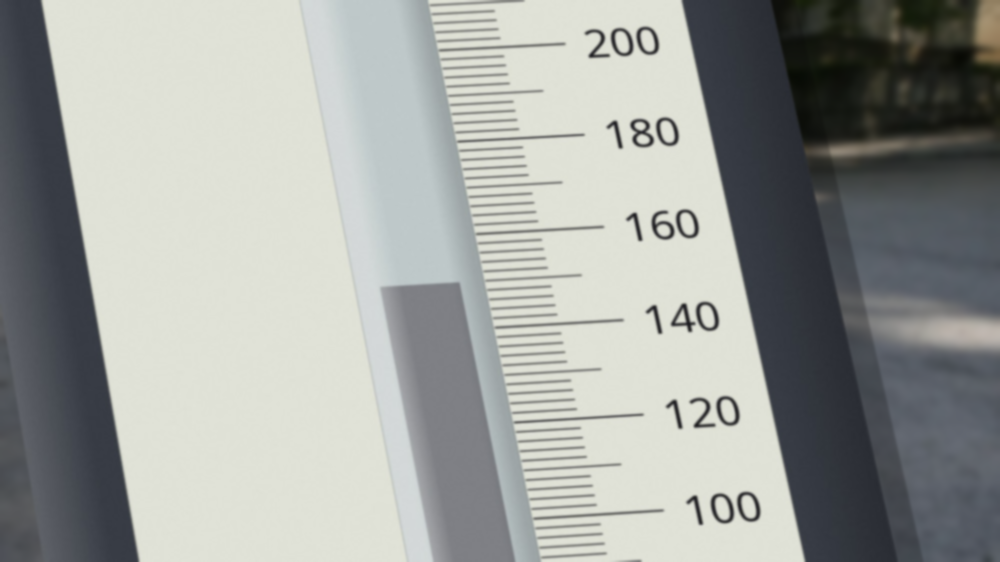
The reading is 150 (mmHg)
